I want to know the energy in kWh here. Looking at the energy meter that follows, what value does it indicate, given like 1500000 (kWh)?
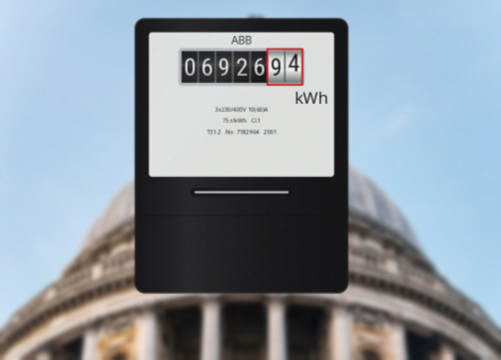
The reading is 6926.94 (kWh)
